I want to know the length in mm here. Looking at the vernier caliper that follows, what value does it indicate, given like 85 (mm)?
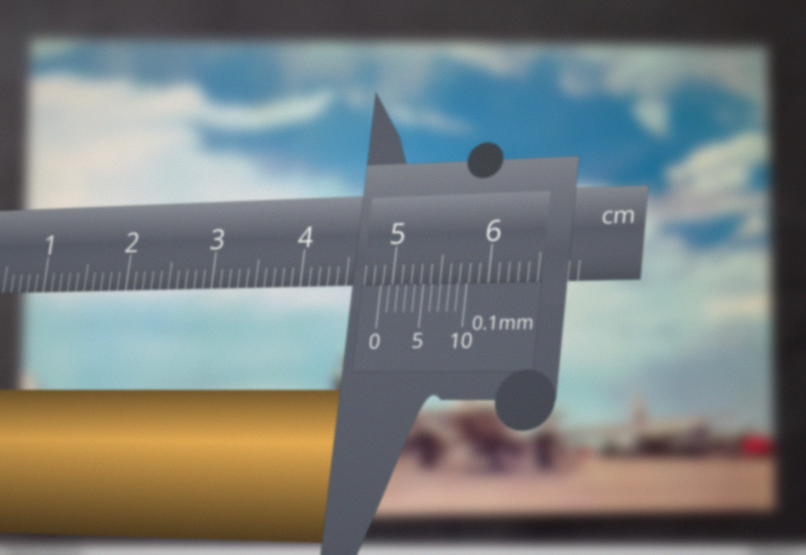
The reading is 48.8 (mm)
